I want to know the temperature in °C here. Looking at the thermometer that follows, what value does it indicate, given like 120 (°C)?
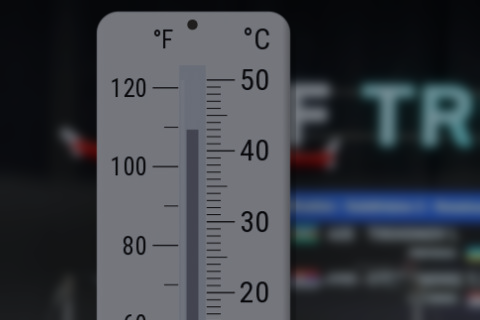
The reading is 43 (°C)
